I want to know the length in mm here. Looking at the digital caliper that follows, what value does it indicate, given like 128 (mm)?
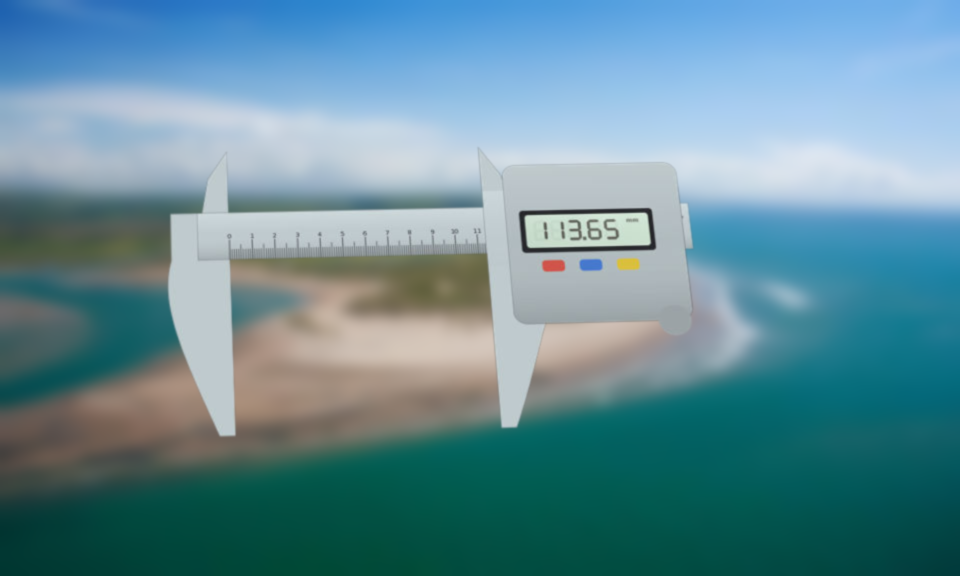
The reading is 113.65 (mm)
